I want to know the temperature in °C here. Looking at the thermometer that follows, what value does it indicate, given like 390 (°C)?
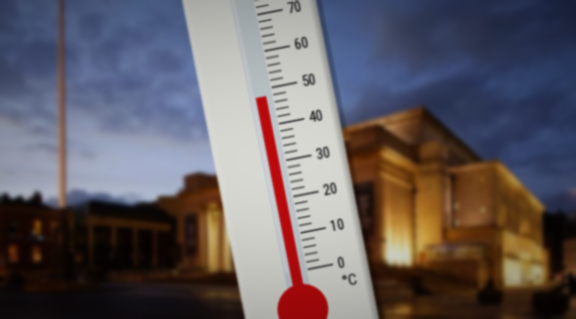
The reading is 48 (°C)
